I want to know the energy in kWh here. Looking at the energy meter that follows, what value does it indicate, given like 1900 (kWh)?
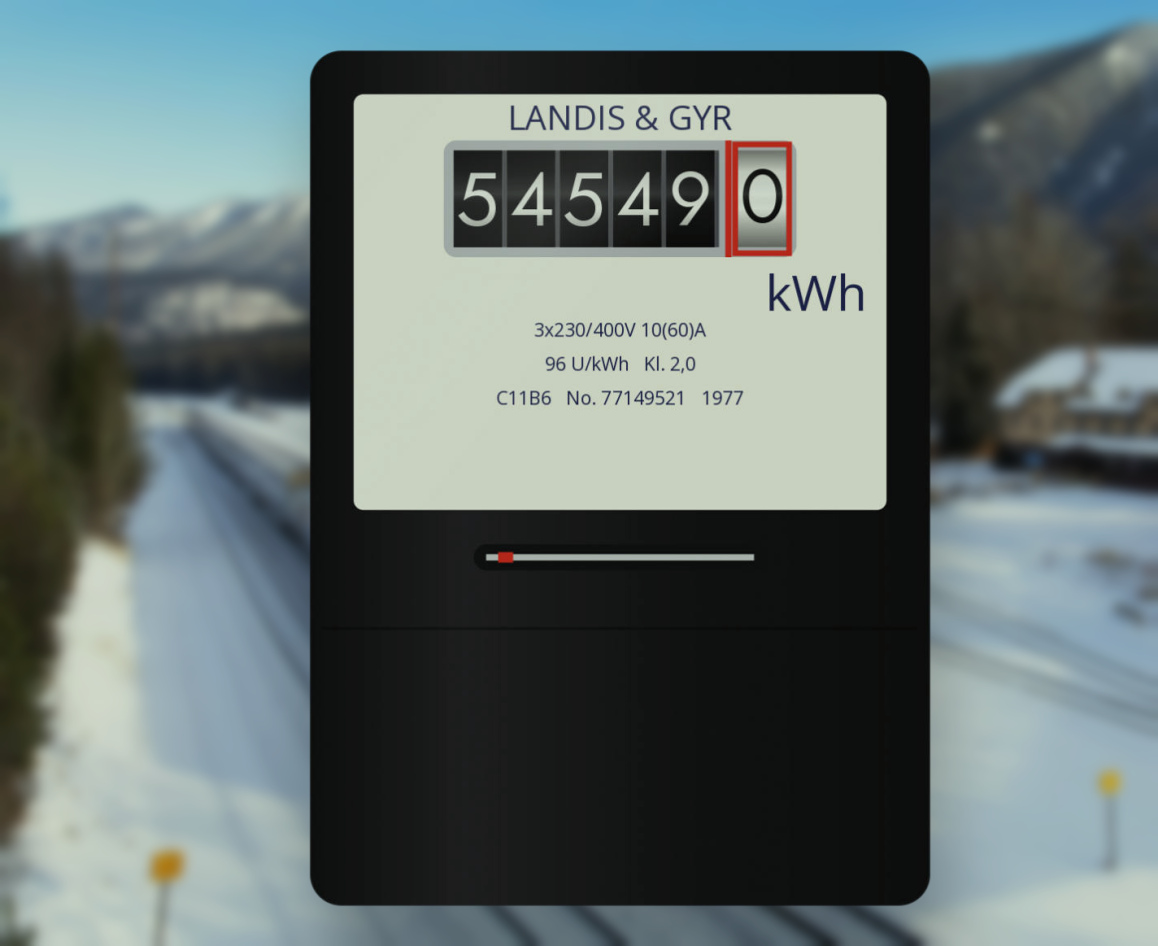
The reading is 54549.0 (kWh)
